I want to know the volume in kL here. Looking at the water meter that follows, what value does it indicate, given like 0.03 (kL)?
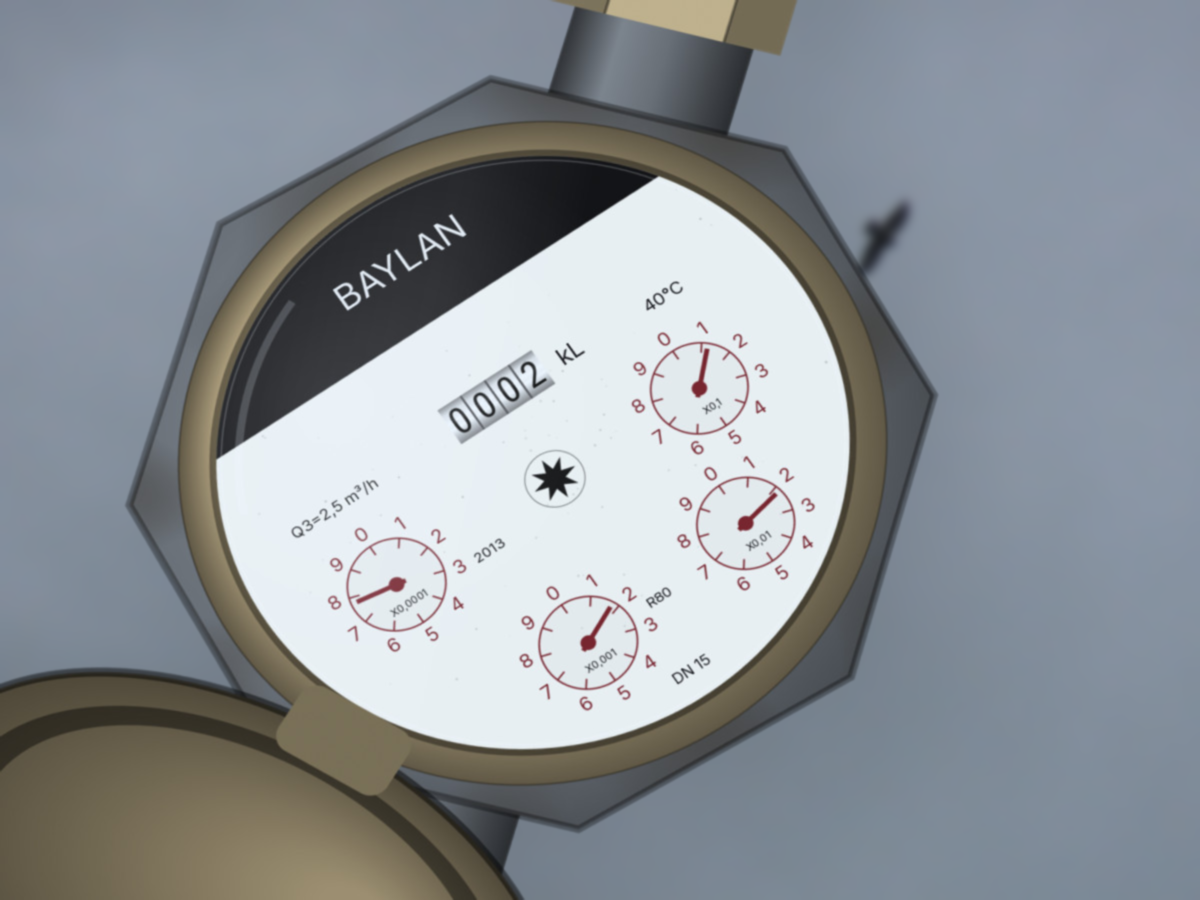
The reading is 2.1217 (kL)
